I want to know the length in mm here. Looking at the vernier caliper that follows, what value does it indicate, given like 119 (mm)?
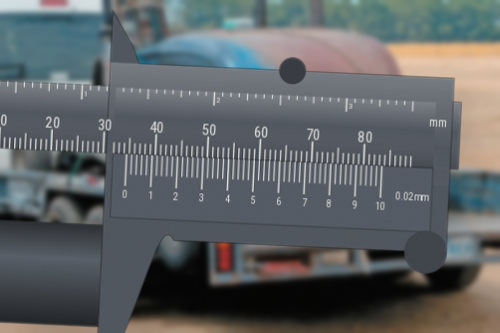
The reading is 34.5 (mm)
